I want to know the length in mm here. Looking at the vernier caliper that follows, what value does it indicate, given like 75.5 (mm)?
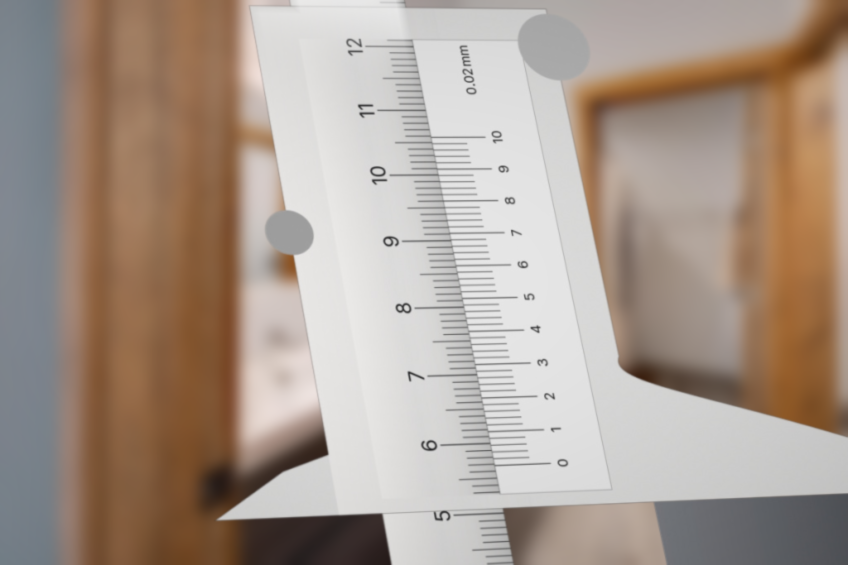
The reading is 56.8 (mm)
